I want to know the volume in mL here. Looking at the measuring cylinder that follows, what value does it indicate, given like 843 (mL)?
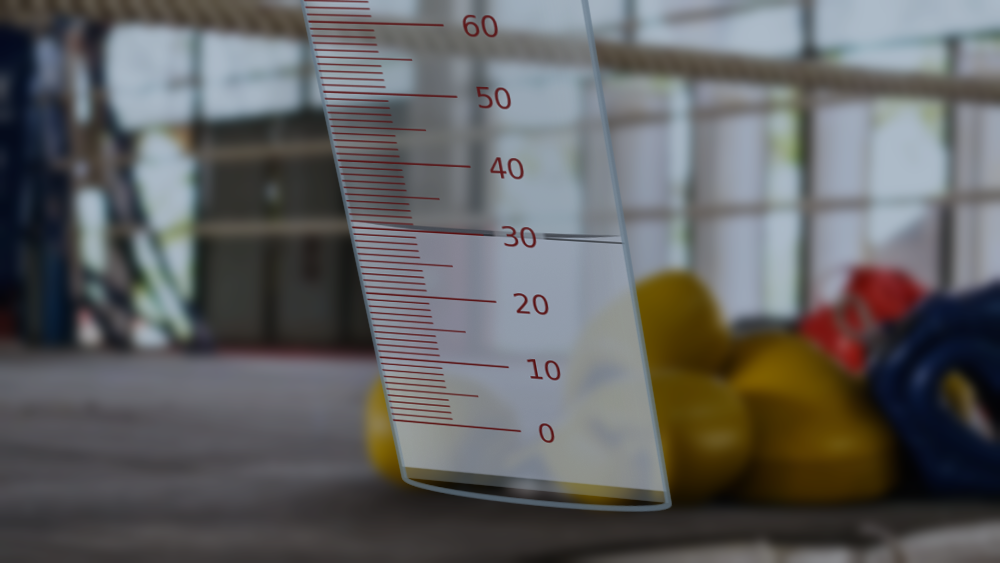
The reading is 30 (mL)
